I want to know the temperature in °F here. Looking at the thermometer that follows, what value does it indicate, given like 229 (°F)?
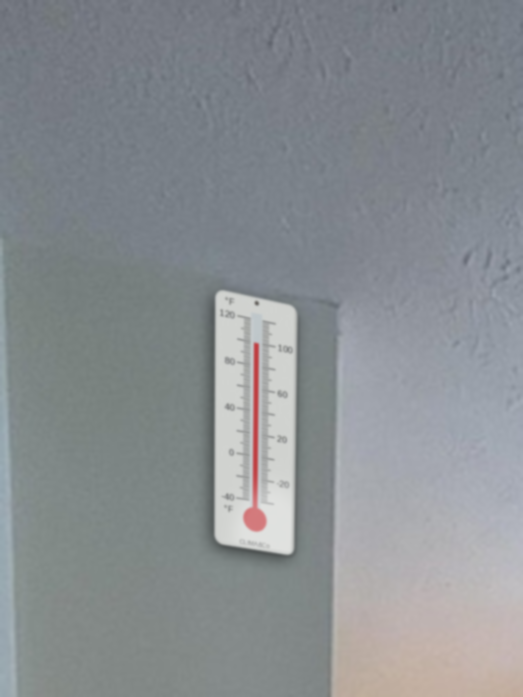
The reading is 100 (°F)
